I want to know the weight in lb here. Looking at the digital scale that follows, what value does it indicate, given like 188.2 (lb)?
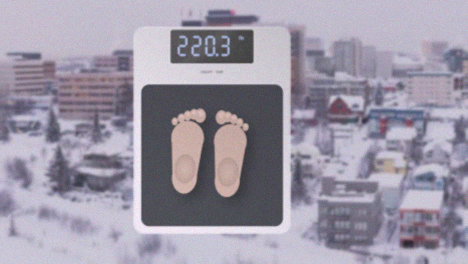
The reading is 220.3 (lb)
